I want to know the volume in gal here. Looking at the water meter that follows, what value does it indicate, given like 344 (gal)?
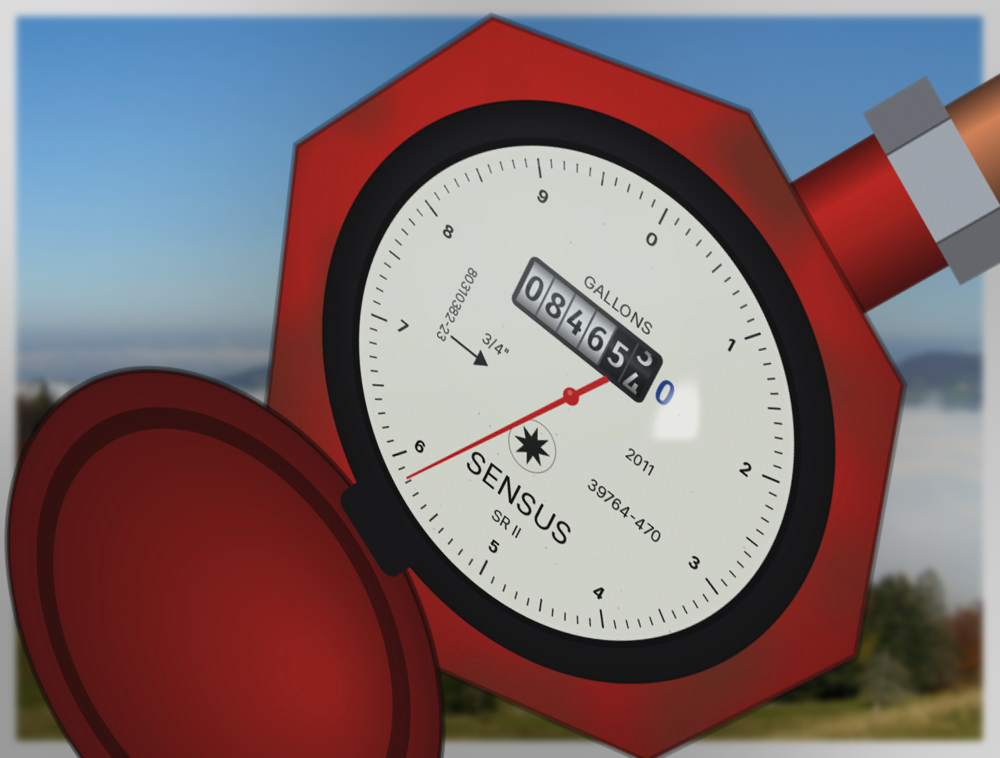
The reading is 846535.8 (gal)
